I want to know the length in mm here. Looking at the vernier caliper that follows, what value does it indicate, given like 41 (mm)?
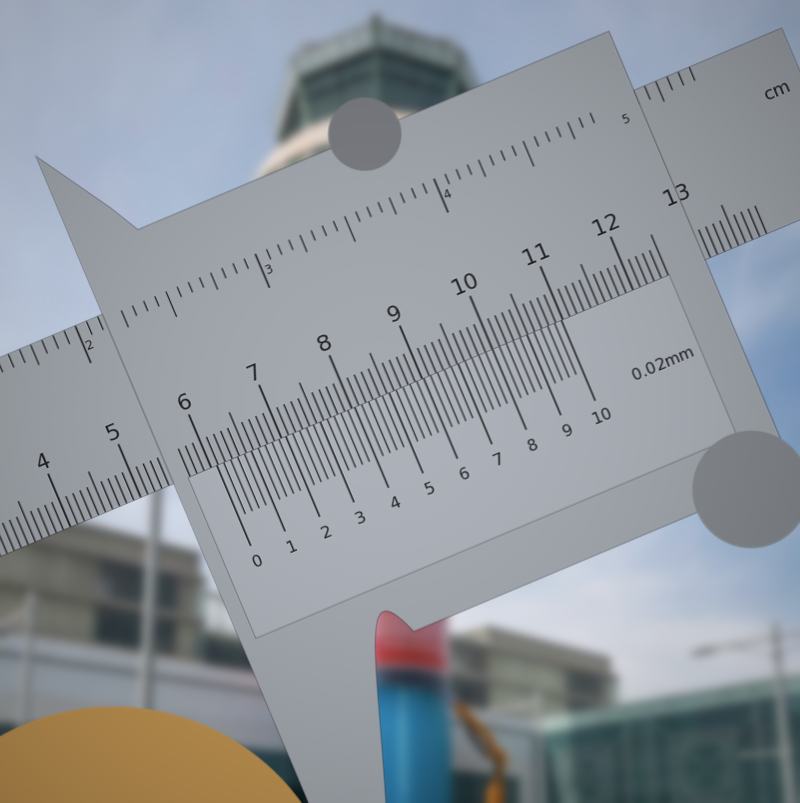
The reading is 60.8 (mm)
